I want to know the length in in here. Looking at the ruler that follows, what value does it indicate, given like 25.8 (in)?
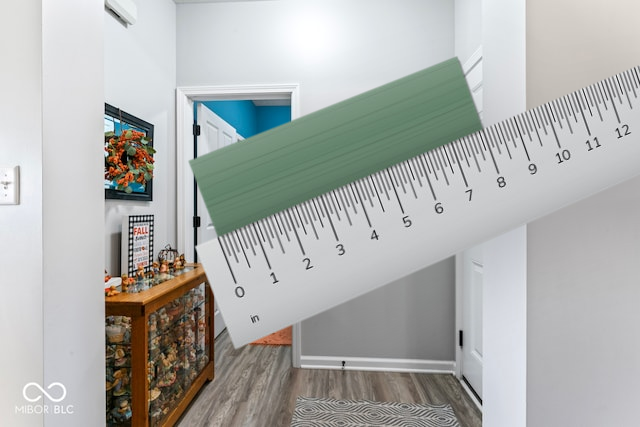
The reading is 8 (in)
